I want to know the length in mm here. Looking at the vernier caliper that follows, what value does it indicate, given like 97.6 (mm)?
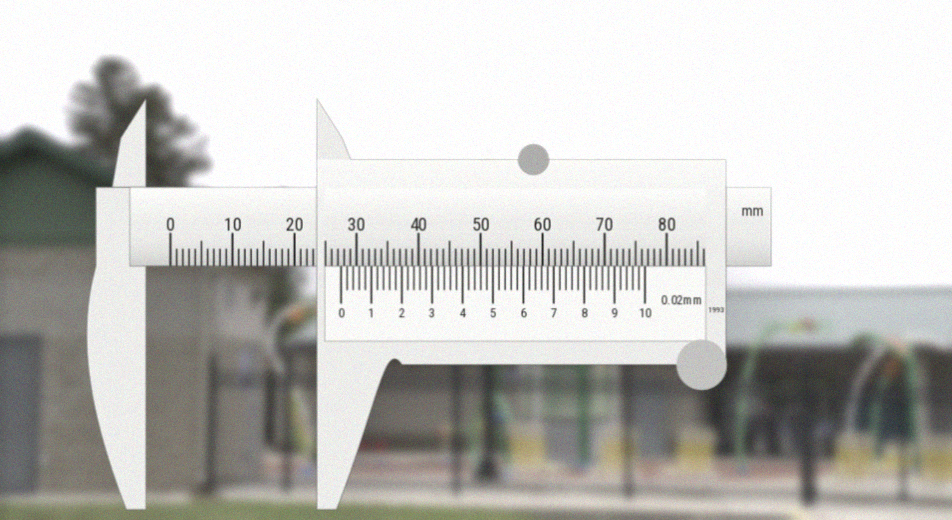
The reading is 27.5 (mm)
